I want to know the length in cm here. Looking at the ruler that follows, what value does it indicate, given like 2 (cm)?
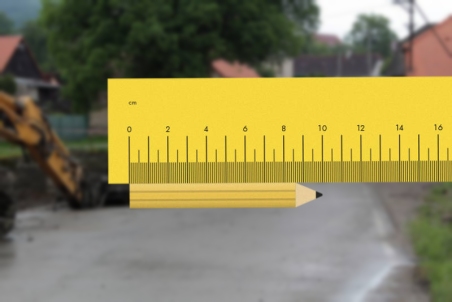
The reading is 10 (cm)
